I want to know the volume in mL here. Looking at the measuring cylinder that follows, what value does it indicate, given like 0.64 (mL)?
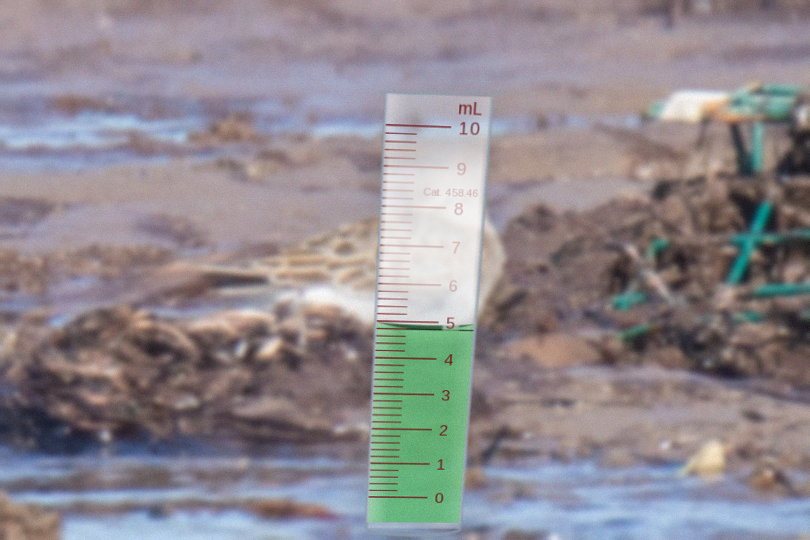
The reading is 4.8 (mL)
